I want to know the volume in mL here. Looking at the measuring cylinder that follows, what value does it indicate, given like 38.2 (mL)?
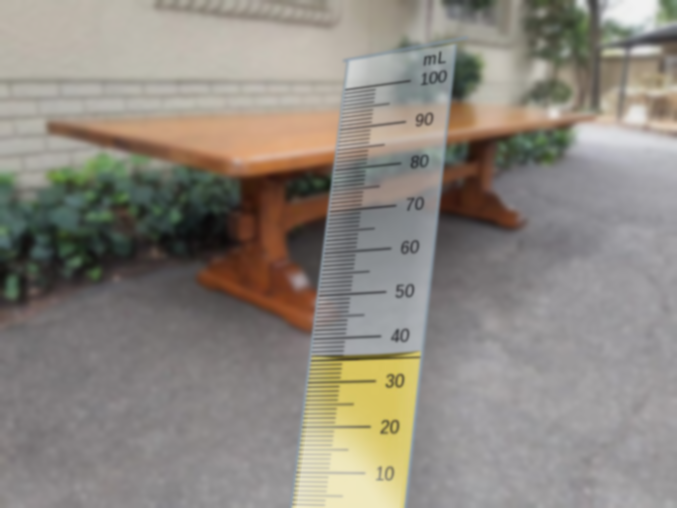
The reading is 35 (mL)
